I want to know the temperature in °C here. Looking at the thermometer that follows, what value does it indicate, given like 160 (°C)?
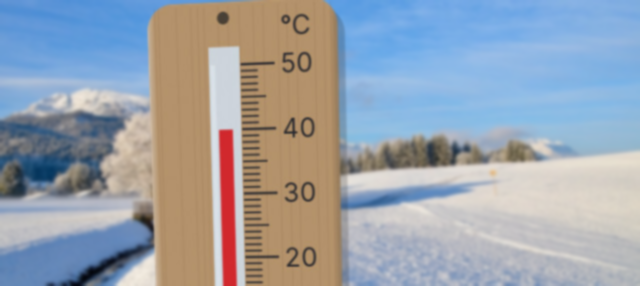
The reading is 40 (°C)
